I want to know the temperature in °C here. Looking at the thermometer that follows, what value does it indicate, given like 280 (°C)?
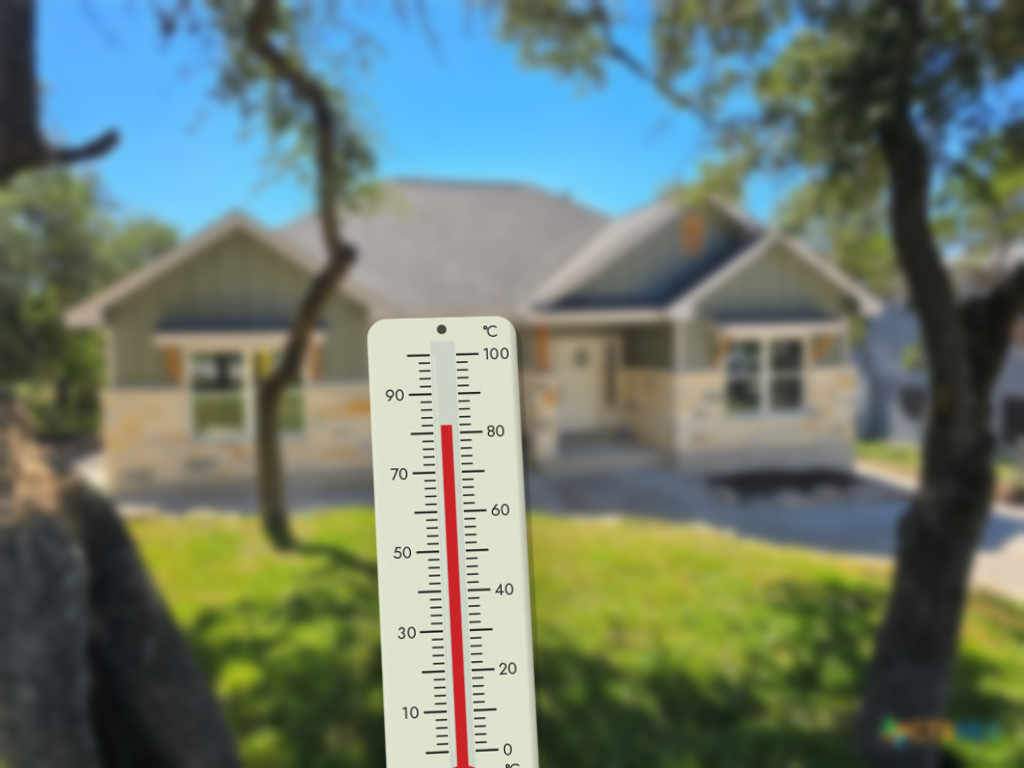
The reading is 82 (°C)
